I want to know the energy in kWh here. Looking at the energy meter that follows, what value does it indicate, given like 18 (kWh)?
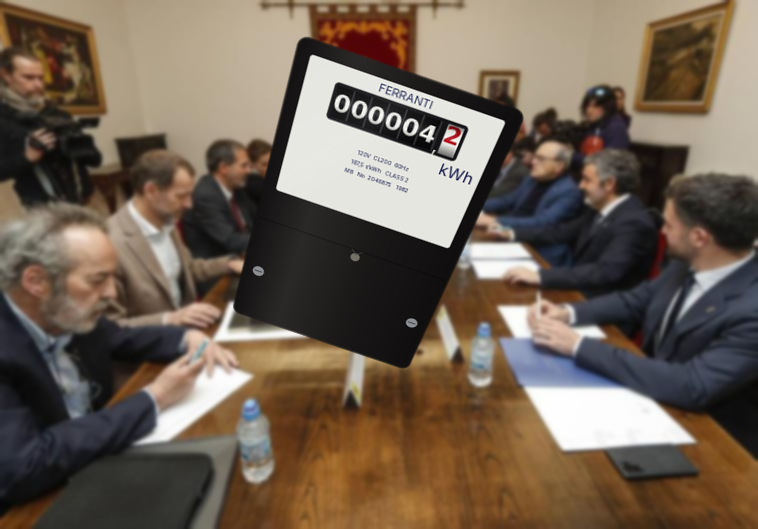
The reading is 4.2 (kWh)
